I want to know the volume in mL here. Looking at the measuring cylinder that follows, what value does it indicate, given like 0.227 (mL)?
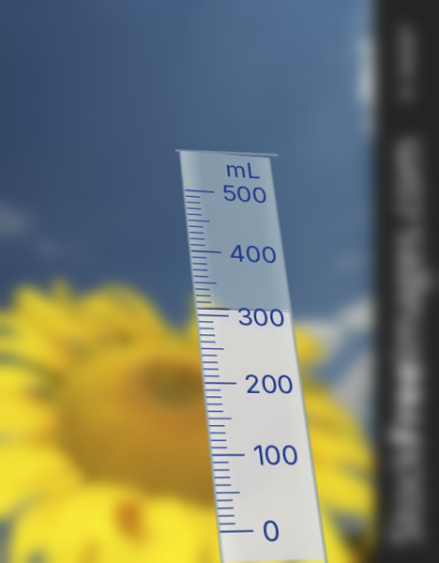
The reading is 310 (mL)
